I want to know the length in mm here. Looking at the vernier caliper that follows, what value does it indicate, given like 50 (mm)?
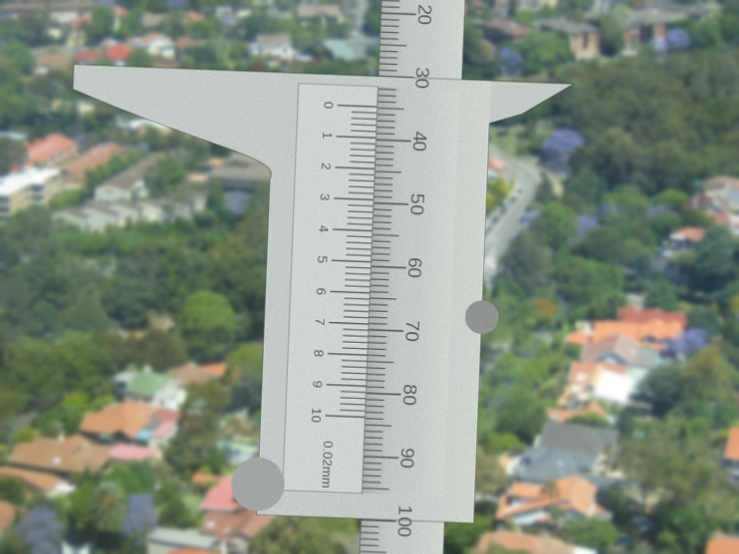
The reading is 34.8 (mm)
